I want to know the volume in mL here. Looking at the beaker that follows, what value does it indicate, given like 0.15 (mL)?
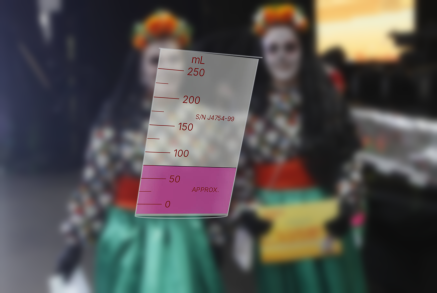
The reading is 75 (mL)
